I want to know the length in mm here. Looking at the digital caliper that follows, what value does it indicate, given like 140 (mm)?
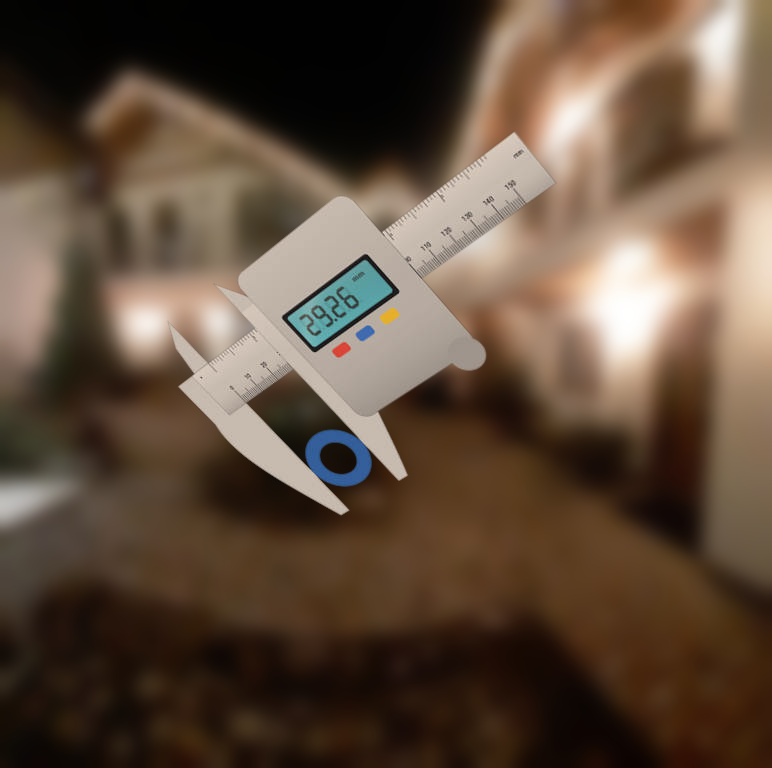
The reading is 29.26 (mm)
